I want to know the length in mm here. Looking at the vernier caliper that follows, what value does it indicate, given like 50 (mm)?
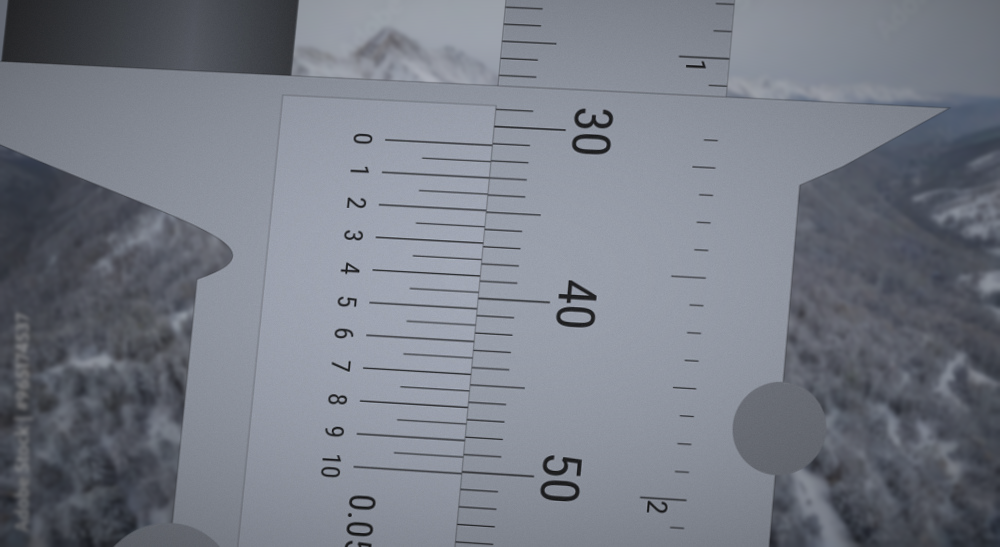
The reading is 31.1 (mm)
